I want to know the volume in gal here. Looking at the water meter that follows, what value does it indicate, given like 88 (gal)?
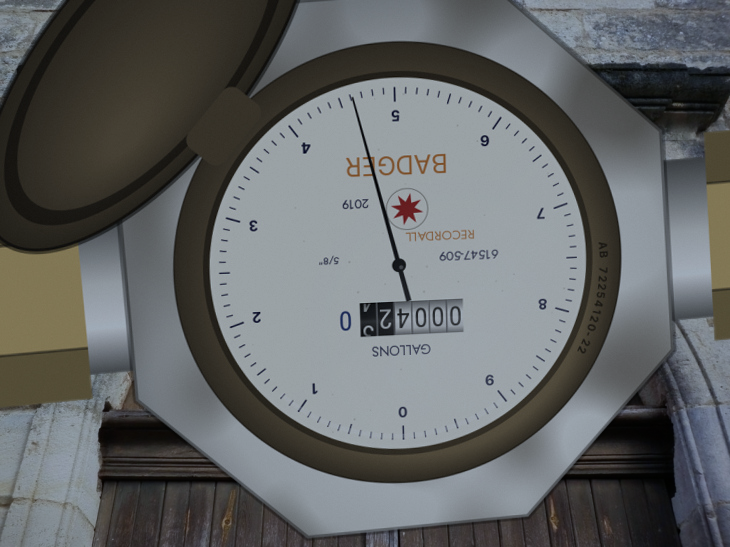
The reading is 4234.6 (gal)
